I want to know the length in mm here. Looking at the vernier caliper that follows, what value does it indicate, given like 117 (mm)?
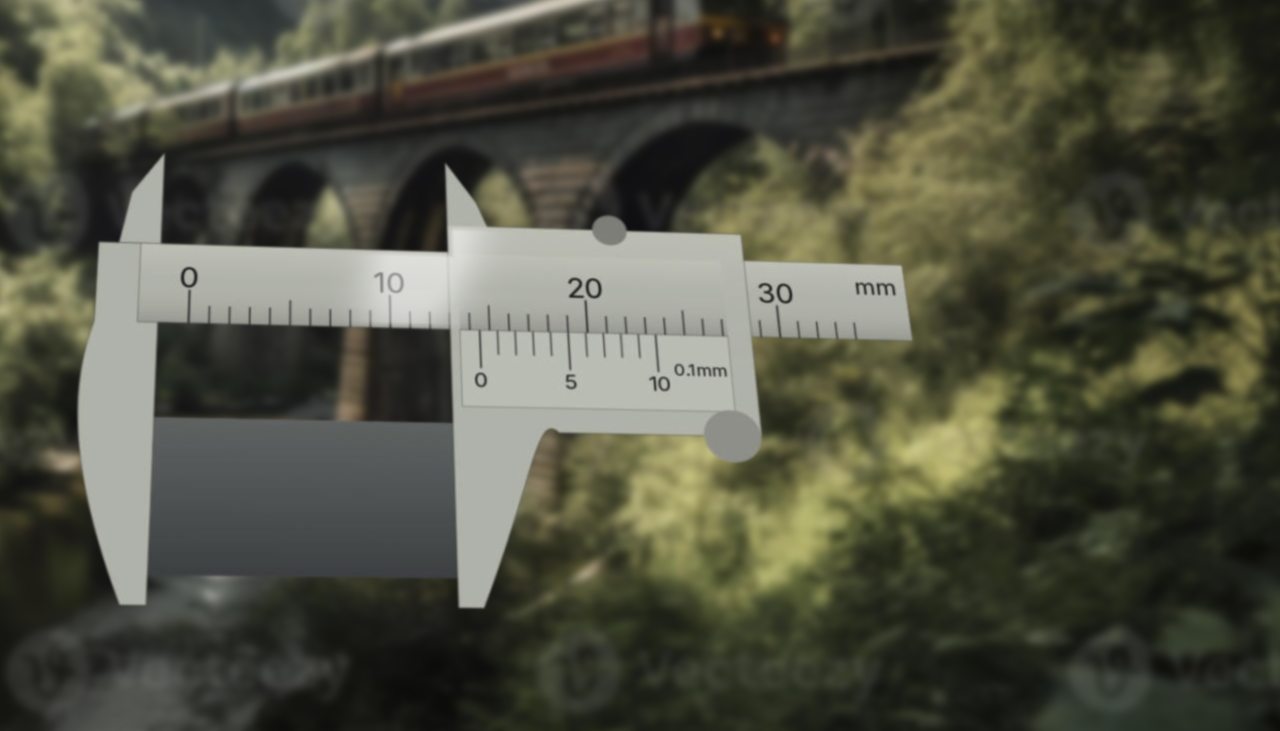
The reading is 14.5 (mm)
